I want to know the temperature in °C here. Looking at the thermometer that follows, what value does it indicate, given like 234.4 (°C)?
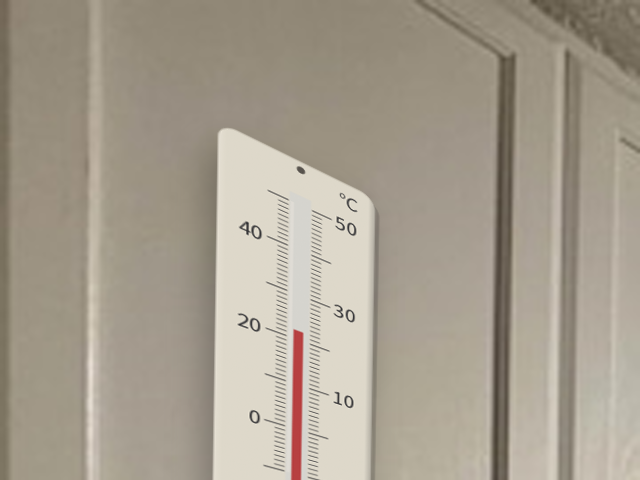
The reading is 22 (°C)
